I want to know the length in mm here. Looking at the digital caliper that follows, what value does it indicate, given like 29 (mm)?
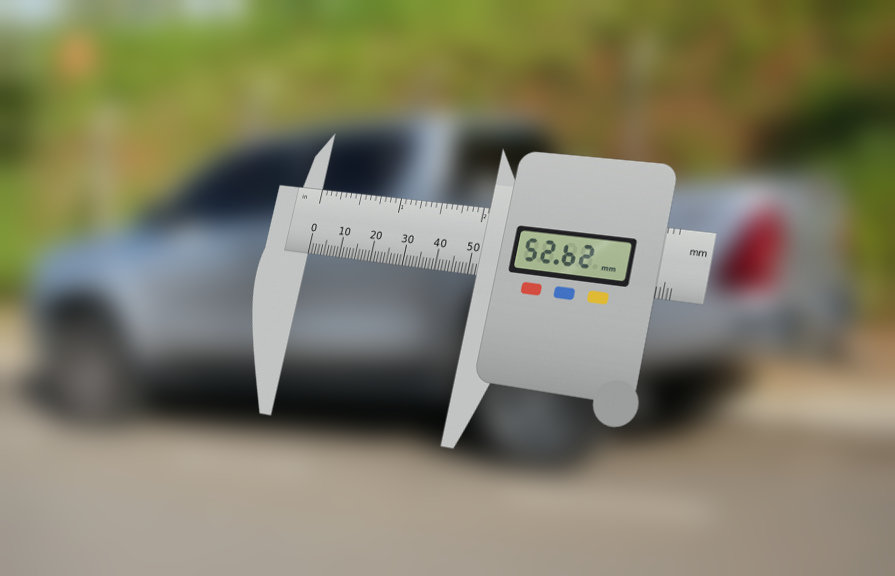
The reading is 52.62 (mm)
